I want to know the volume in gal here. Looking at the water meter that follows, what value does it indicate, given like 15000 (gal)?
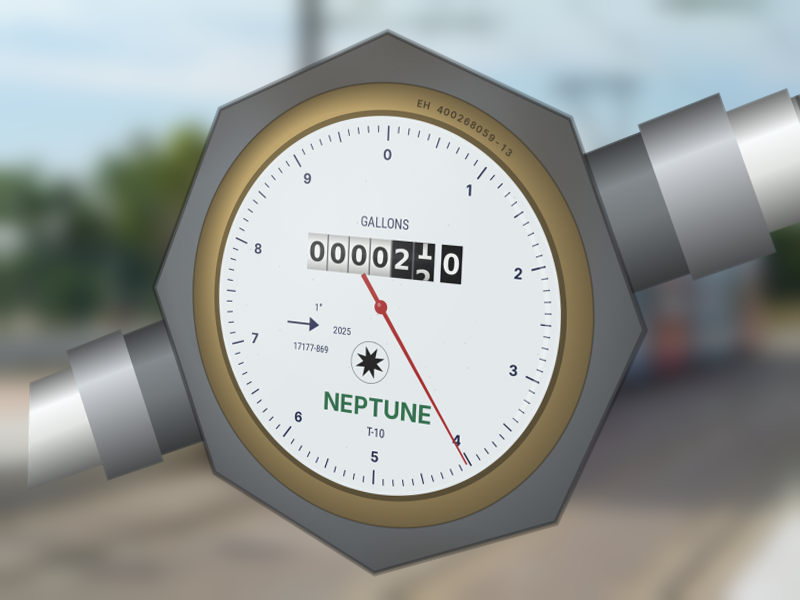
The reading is 214.0 (gal)
